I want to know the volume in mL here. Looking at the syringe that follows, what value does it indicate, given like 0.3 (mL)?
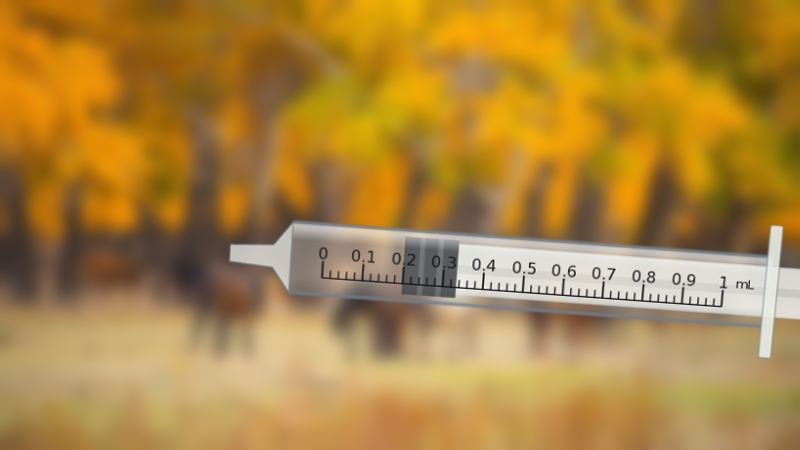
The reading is 0.2 (mL)
